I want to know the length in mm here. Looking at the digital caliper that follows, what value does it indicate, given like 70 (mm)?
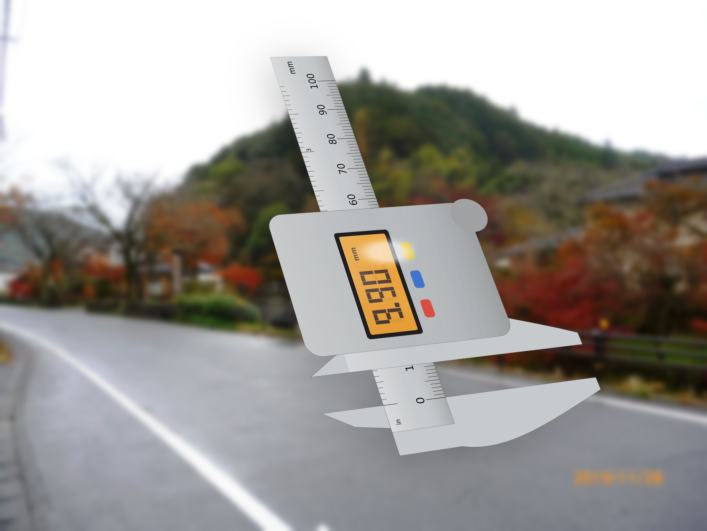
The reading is 9.90 (mm)
